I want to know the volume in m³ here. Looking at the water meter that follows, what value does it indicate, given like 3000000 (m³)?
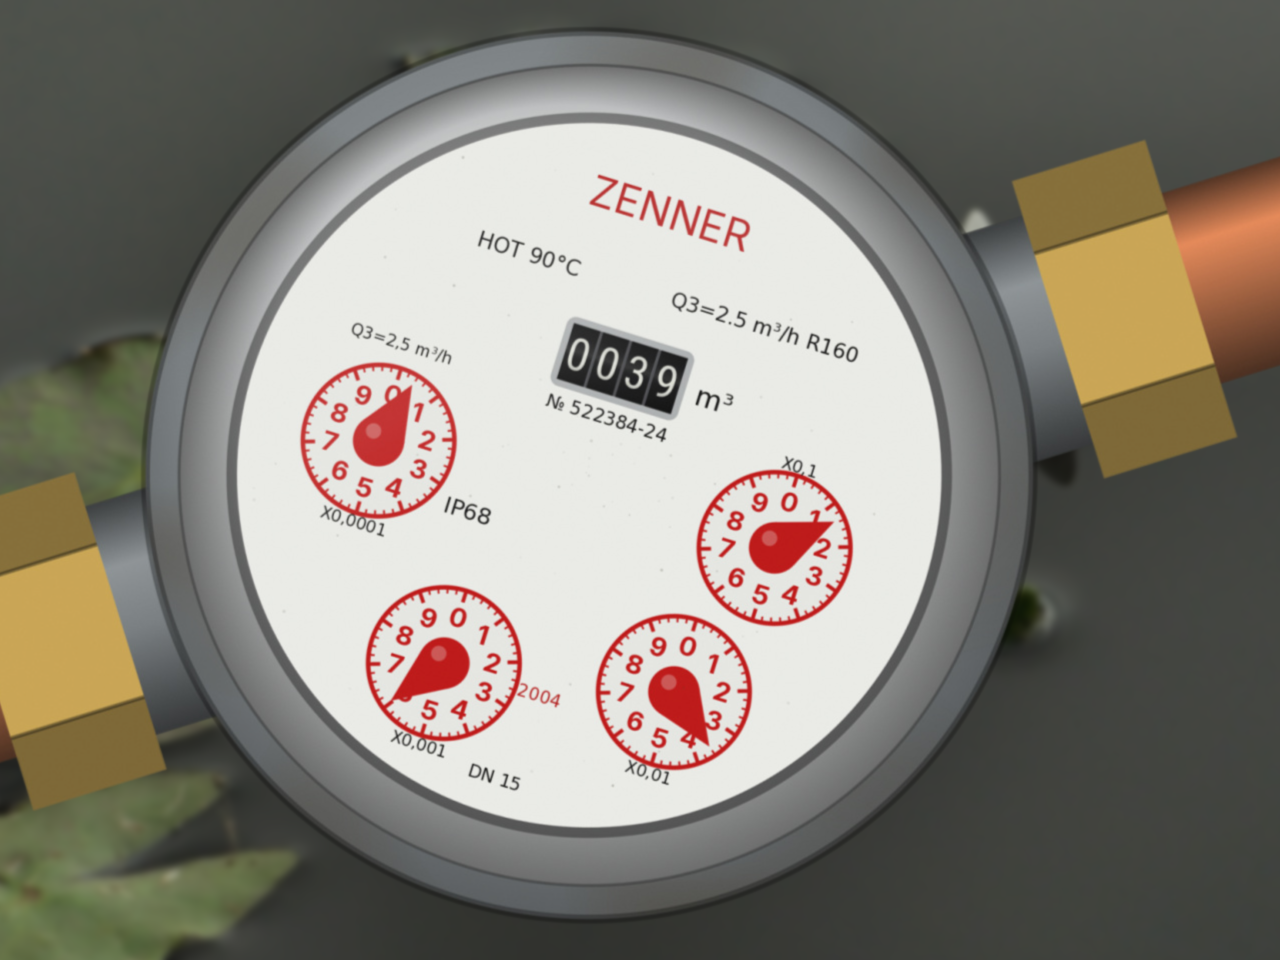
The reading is 39.1360 (m³)
